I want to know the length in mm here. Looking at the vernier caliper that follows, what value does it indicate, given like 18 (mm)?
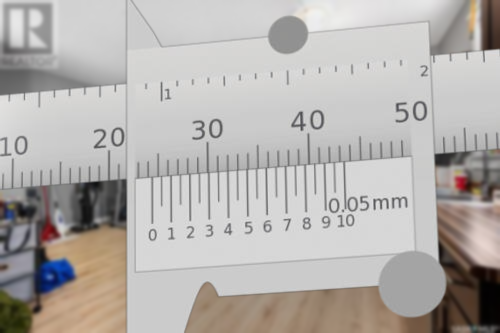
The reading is 24.4 (mm)
